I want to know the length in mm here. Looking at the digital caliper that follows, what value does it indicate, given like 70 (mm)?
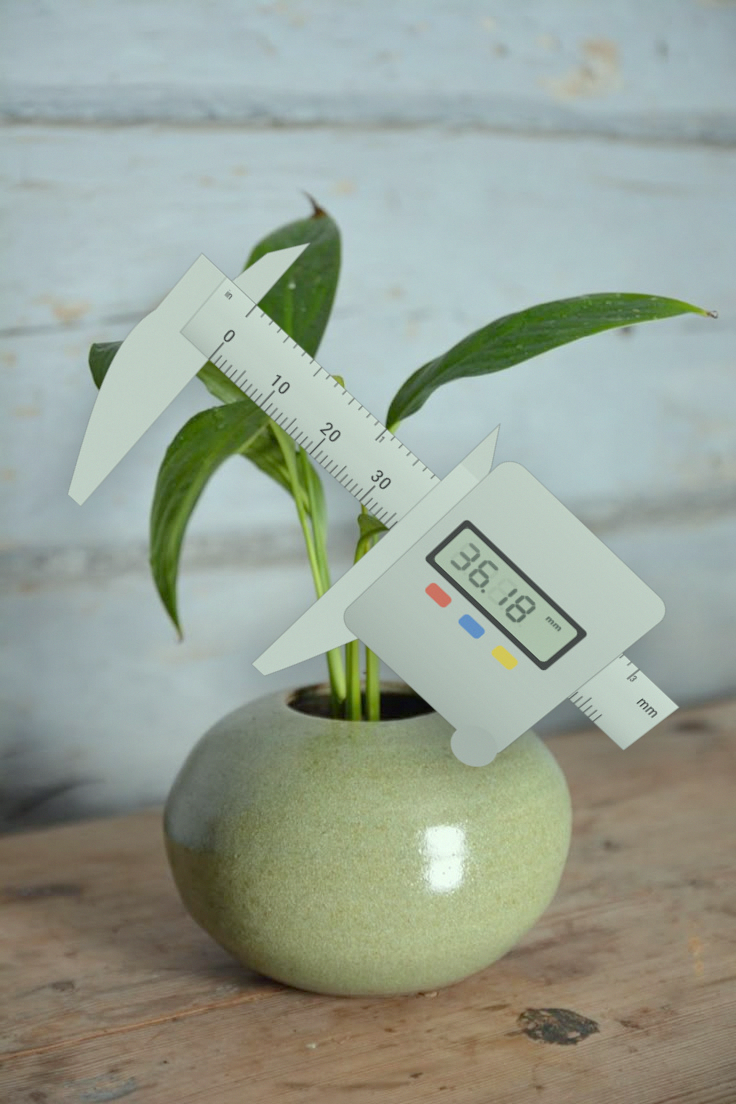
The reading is 36.18 (mm)
